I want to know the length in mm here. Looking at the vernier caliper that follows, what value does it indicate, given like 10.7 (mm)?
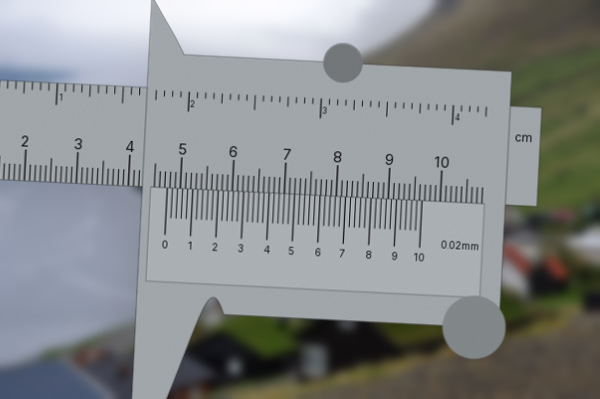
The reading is 47.5 (mm)
